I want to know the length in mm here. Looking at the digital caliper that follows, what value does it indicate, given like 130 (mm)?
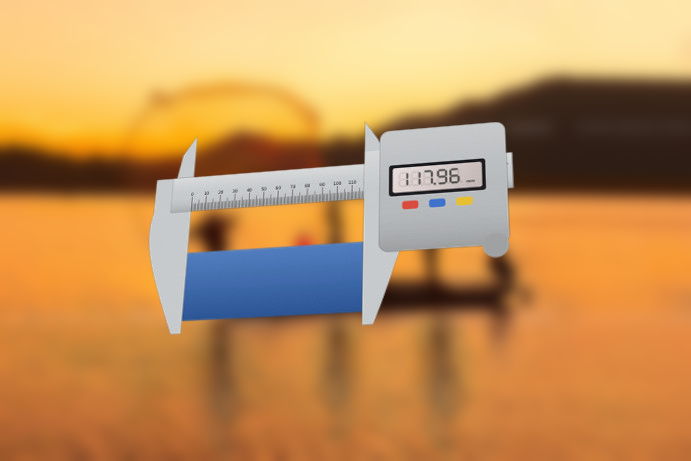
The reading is 117.96 (mm)
